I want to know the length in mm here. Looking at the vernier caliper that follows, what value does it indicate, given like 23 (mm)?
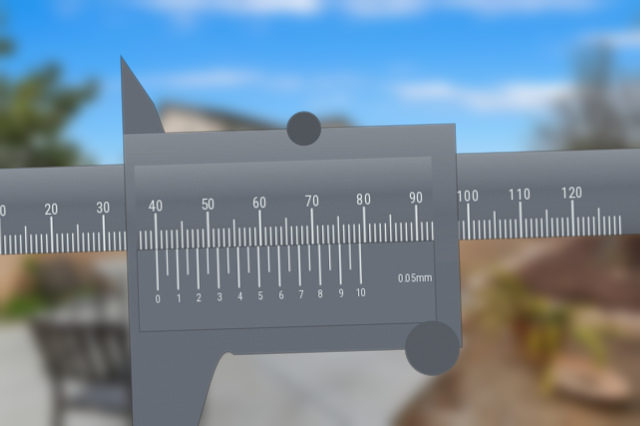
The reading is 40.0 (mm)
